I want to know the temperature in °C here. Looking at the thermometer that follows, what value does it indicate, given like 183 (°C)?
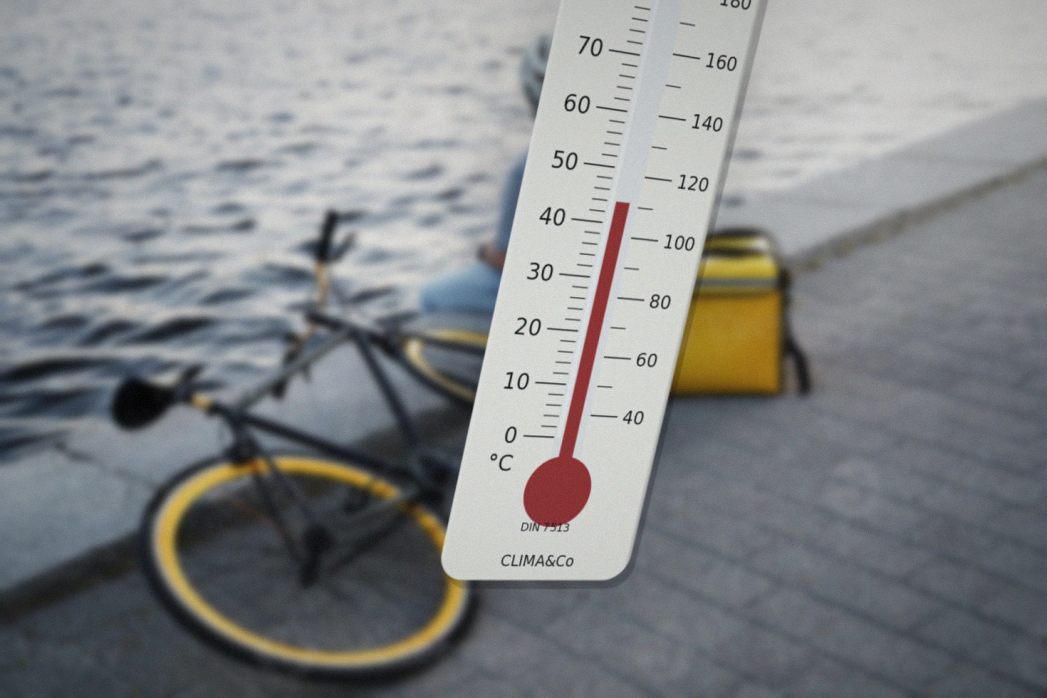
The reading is 44 (°C)
